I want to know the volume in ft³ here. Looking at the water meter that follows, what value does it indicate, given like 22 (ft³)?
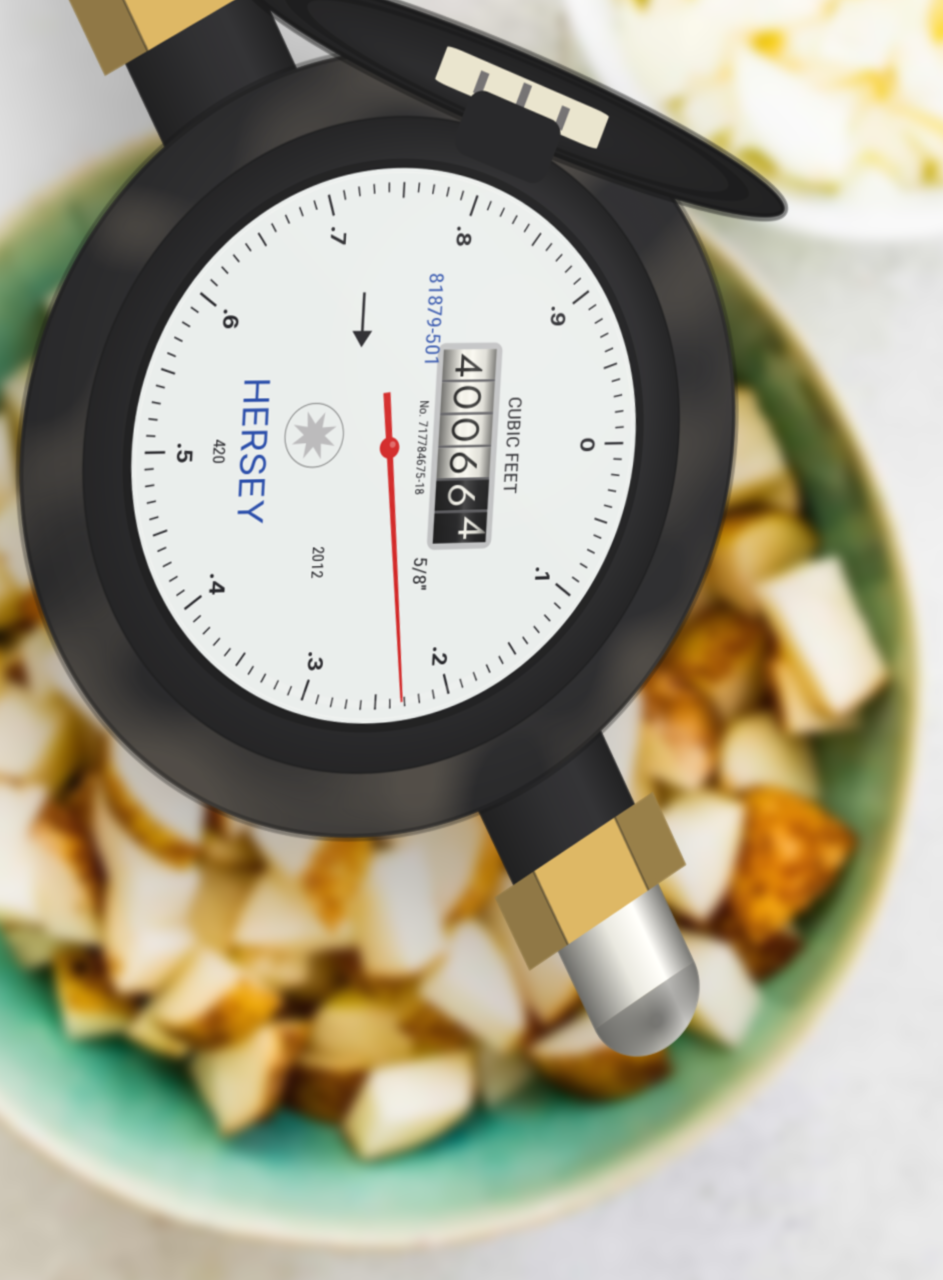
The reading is 400664.23 (ft³)
